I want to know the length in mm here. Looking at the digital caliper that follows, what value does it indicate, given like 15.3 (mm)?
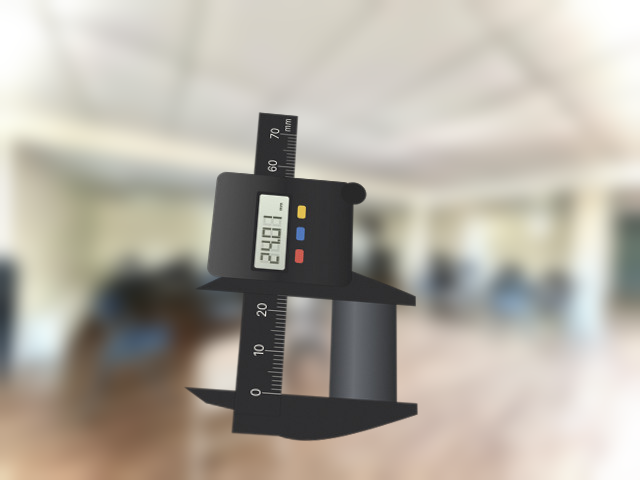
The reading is 24.01 (mm)
